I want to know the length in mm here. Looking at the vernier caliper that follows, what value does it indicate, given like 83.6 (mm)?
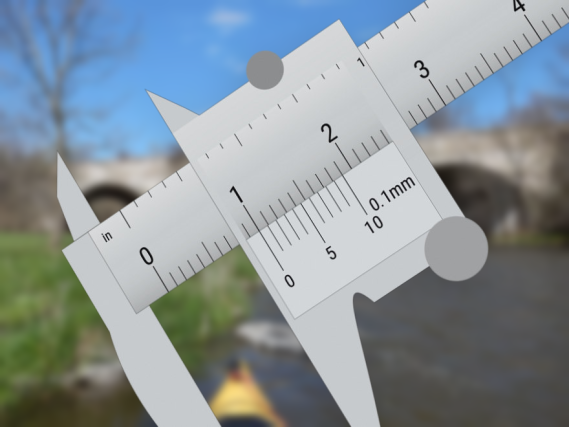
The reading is 10.0 (mm)
